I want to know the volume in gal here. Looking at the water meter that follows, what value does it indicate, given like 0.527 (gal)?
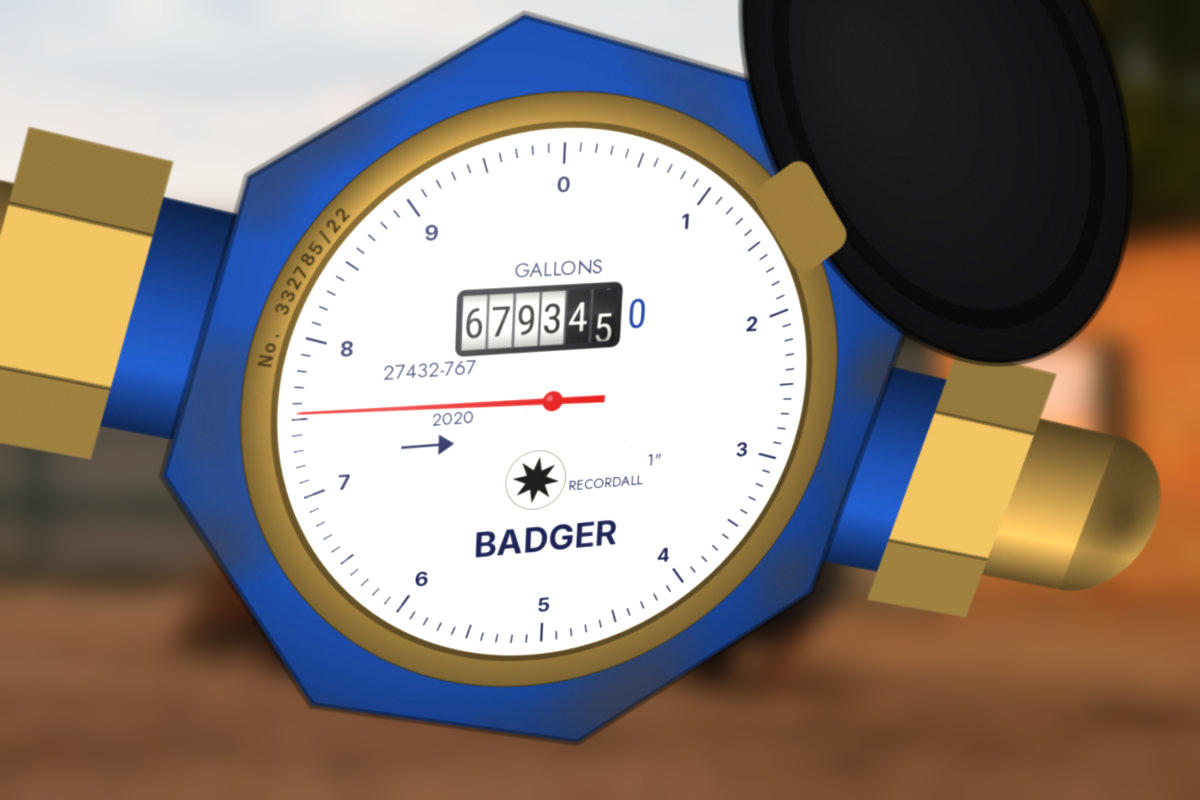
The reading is 6793447.5 (gal)
